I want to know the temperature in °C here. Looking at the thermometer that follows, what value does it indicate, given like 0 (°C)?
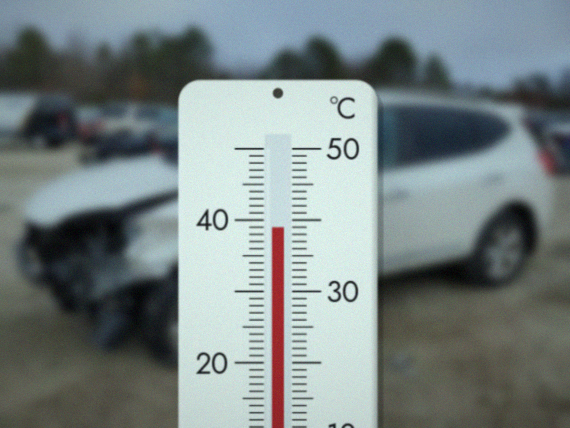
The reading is 39 (°C)
